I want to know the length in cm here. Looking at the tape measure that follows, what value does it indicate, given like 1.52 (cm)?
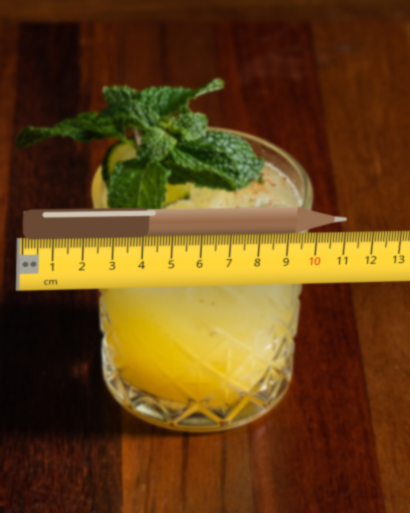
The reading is 11 (cm)
